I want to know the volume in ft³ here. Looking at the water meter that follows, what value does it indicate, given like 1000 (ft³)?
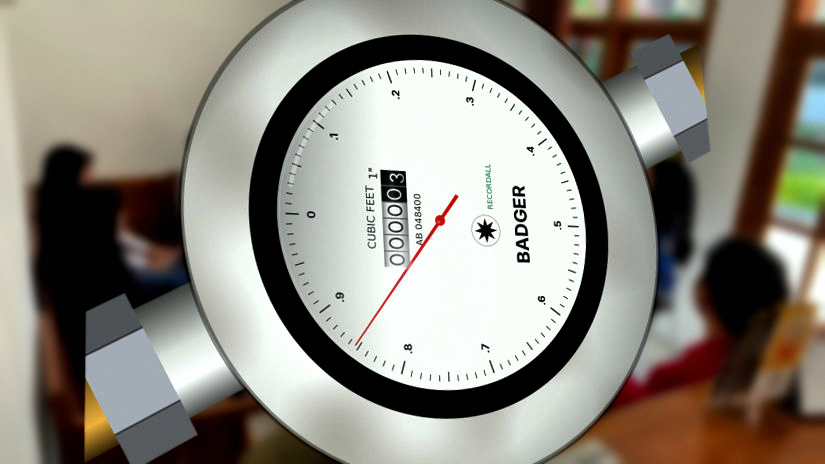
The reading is 2.85 (ft³)
